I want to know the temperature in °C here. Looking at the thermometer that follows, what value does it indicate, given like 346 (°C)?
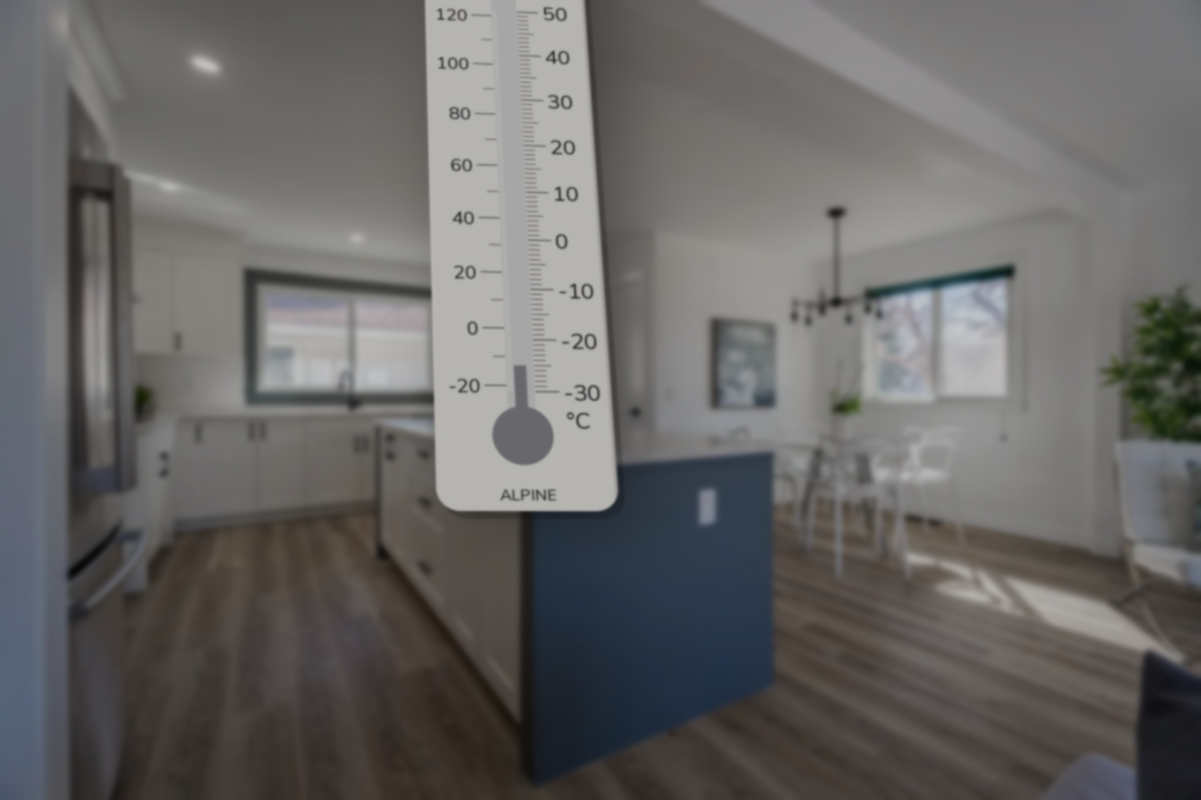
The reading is -25 (°C)
